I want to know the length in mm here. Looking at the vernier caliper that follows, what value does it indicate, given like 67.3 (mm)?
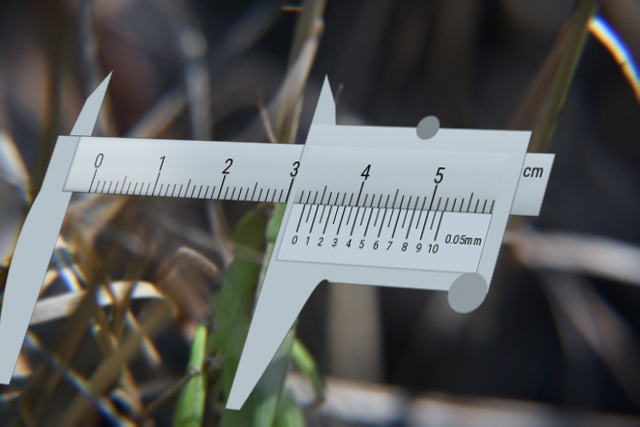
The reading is 32.8 (mm)
